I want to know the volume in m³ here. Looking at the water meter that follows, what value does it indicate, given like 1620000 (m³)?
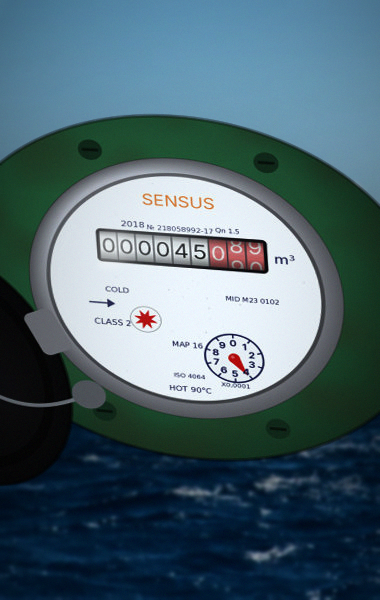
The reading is 45.0894 (m³)
